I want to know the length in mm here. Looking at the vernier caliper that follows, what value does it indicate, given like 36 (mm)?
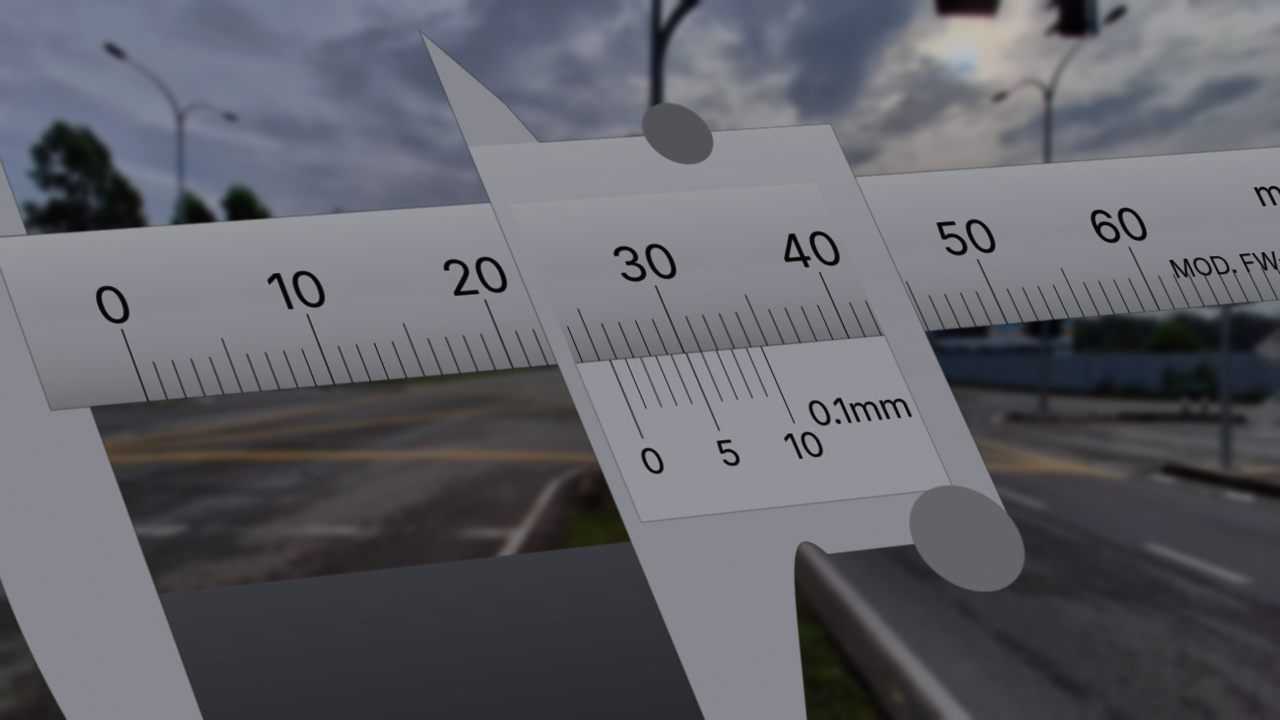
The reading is 25.6 (mm)
